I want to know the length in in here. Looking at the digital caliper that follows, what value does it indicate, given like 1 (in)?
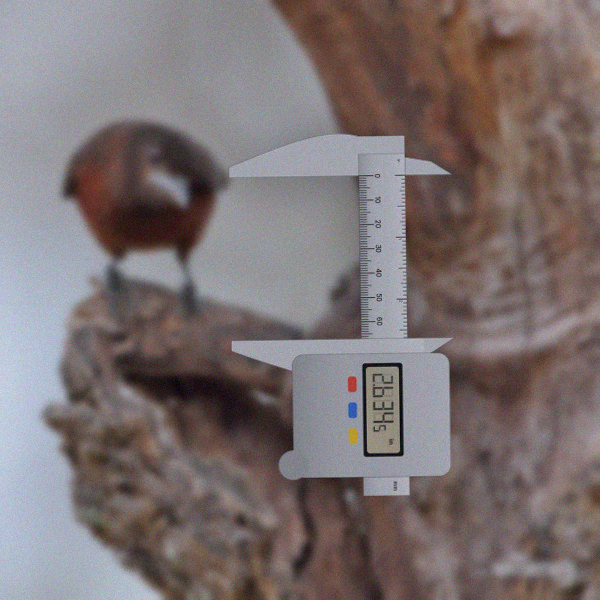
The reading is 2.6345 (in)
